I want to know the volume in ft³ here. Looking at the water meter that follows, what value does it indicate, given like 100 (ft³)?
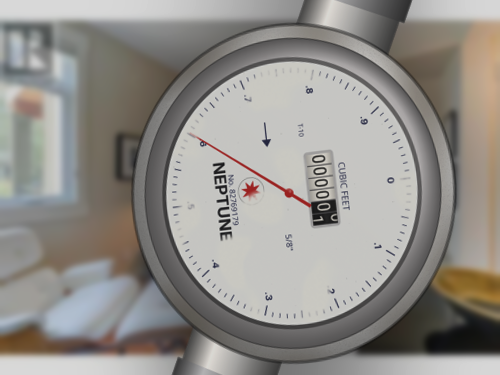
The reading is 0.60 (ft³)
